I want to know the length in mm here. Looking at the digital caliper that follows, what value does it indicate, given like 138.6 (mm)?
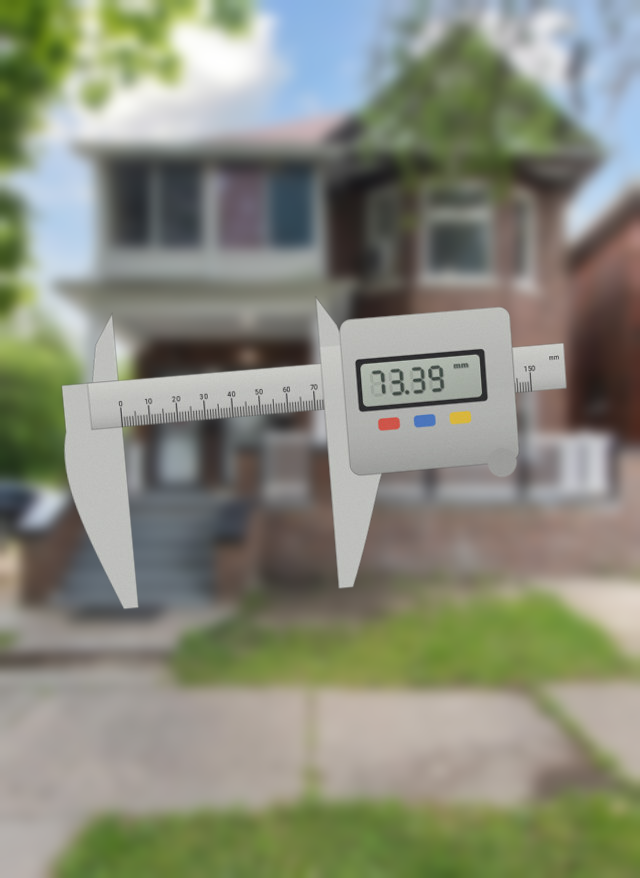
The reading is 73.39 (mm)
